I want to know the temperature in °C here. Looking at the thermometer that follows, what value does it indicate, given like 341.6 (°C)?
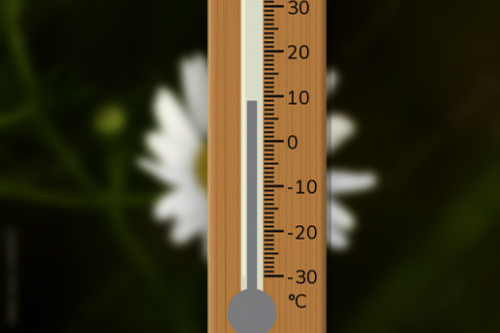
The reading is 9 (°C)
